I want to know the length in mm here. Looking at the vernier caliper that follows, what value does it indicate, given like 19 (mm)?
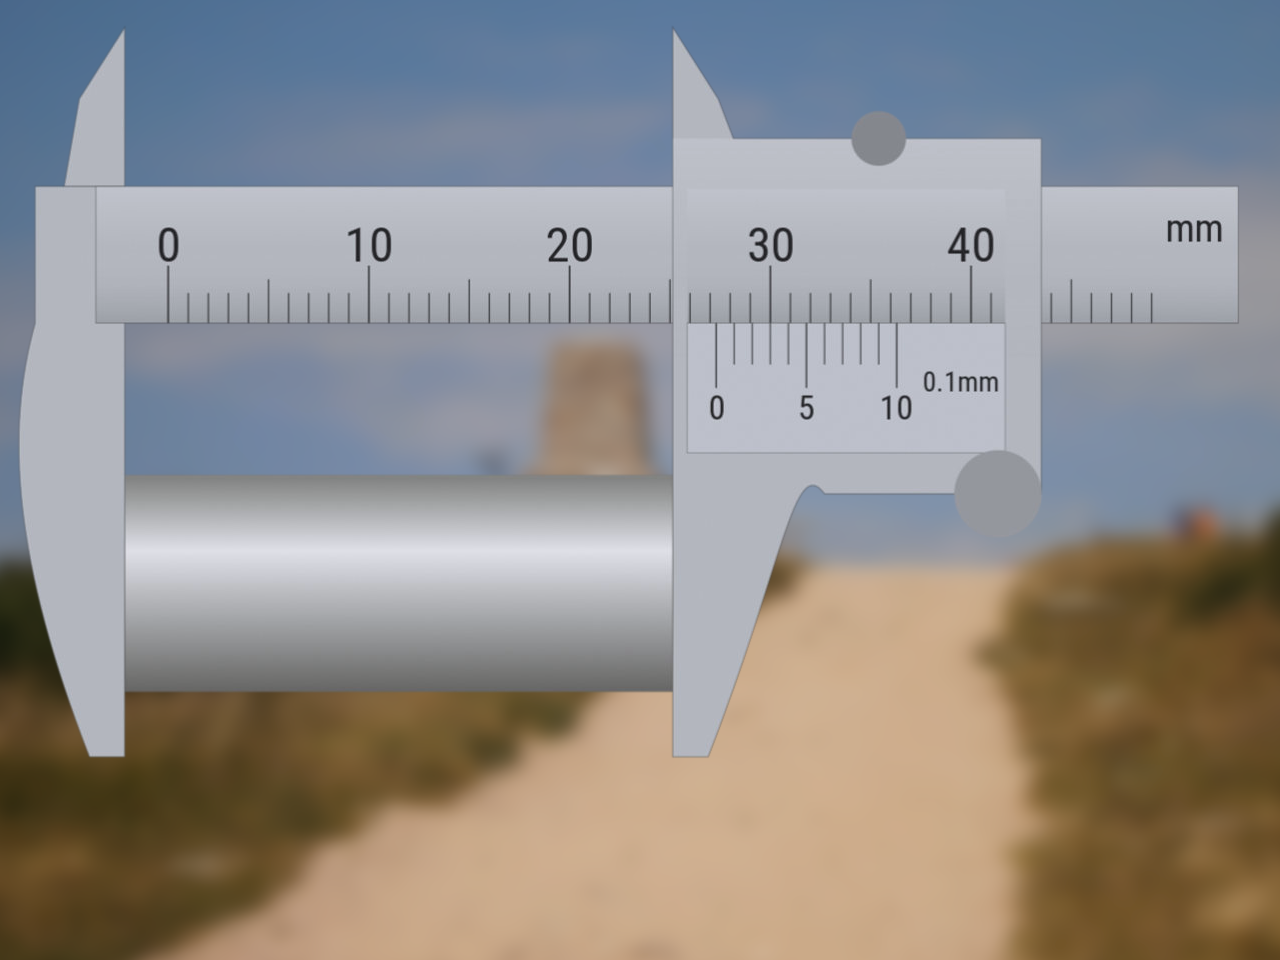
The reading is 27.3 (mm)
